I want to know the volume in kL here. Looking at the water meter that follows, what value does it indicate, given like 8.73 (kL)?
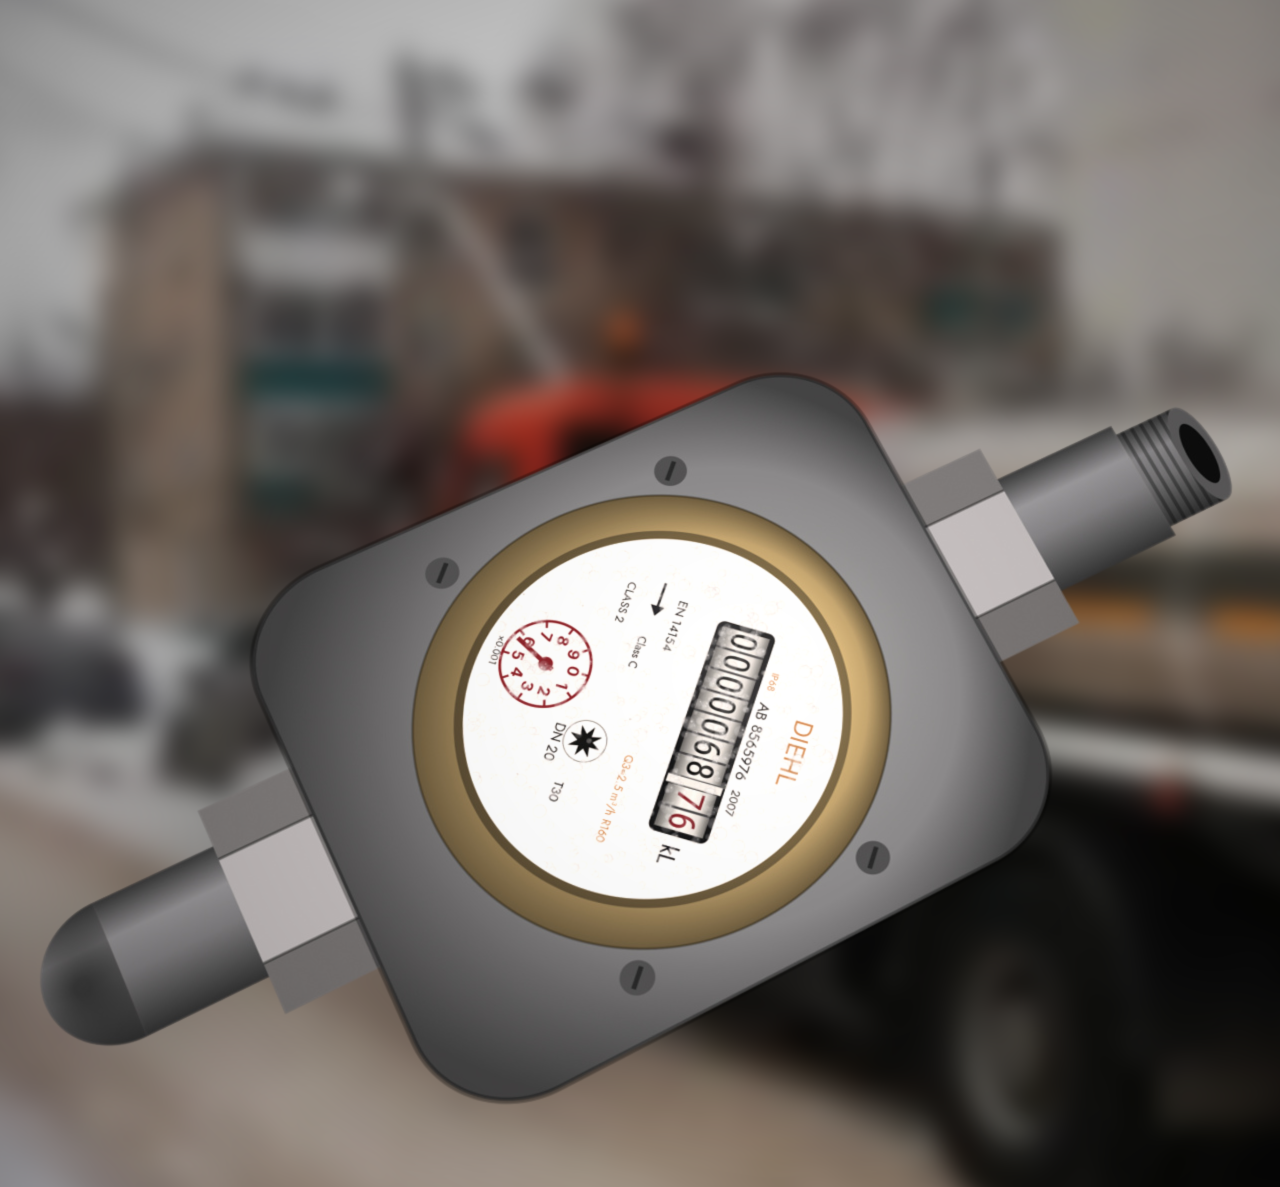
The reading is 68.765 (kL)
